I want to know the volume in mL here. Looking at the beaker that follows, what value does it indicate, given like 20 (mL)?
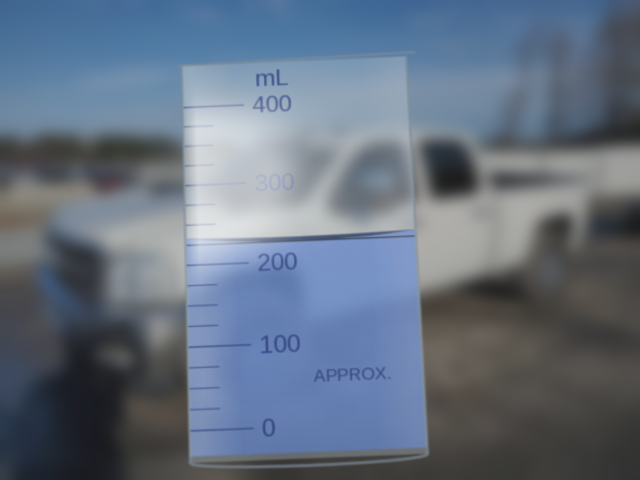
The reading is 225 (mL)
